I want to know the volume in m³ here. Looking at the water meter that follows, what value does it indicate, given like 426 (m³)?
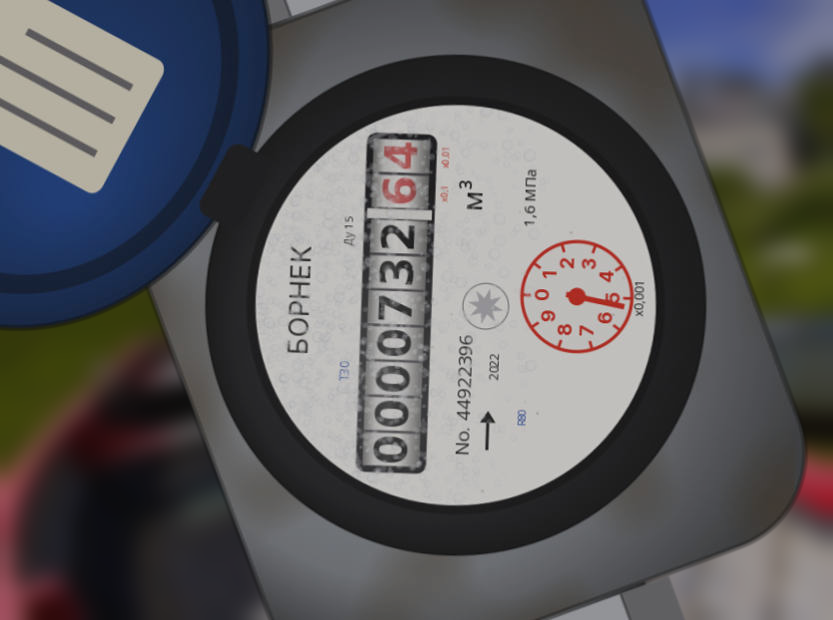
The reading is 732.645 (m³)
